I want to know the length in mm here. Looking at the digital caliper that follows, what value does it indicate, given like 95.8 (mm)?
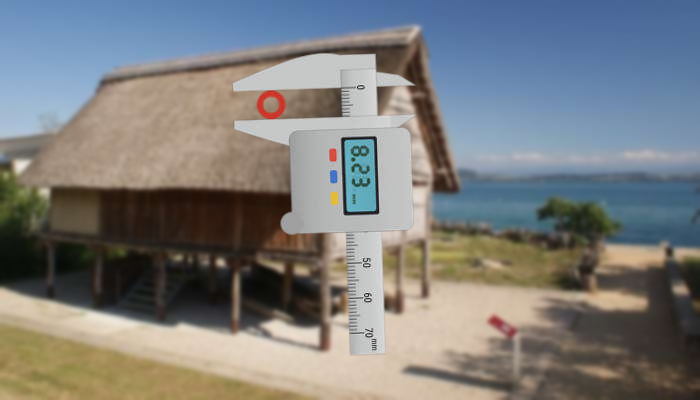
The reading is 8.23 (mm)
